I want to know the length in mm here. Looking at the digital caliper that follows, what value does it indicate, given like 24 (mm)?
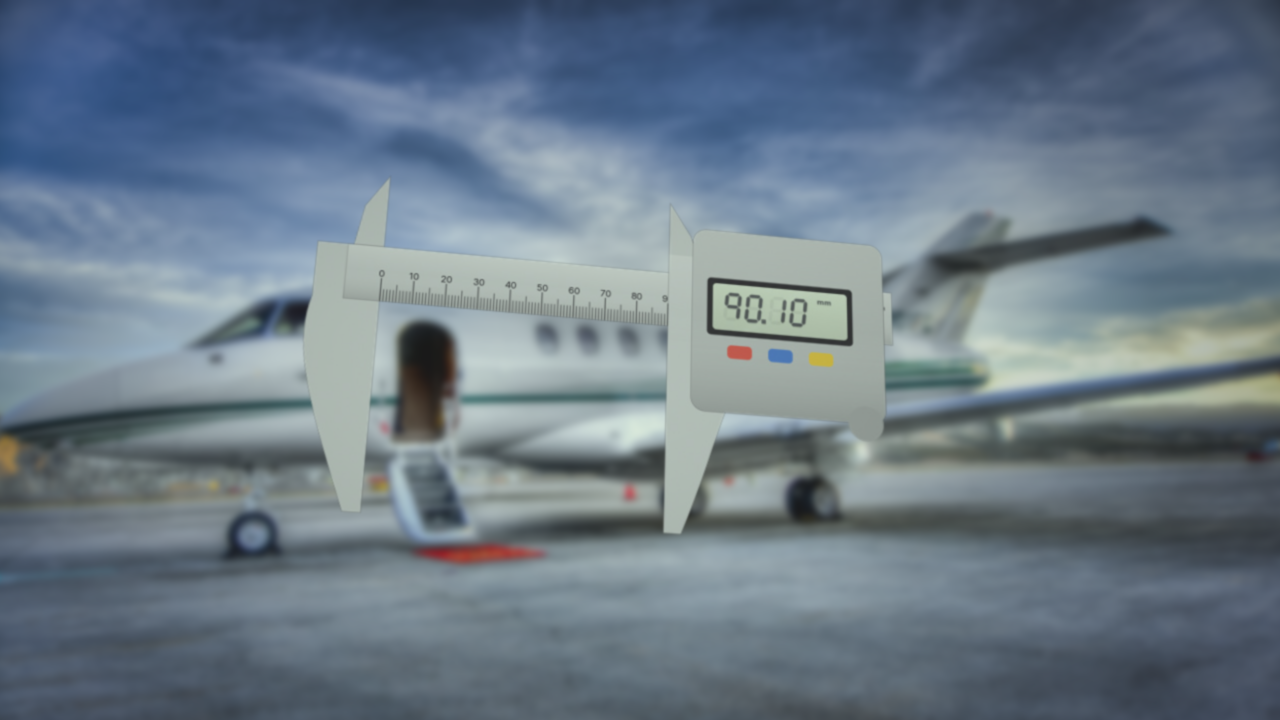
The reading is 90.10 (mm)
